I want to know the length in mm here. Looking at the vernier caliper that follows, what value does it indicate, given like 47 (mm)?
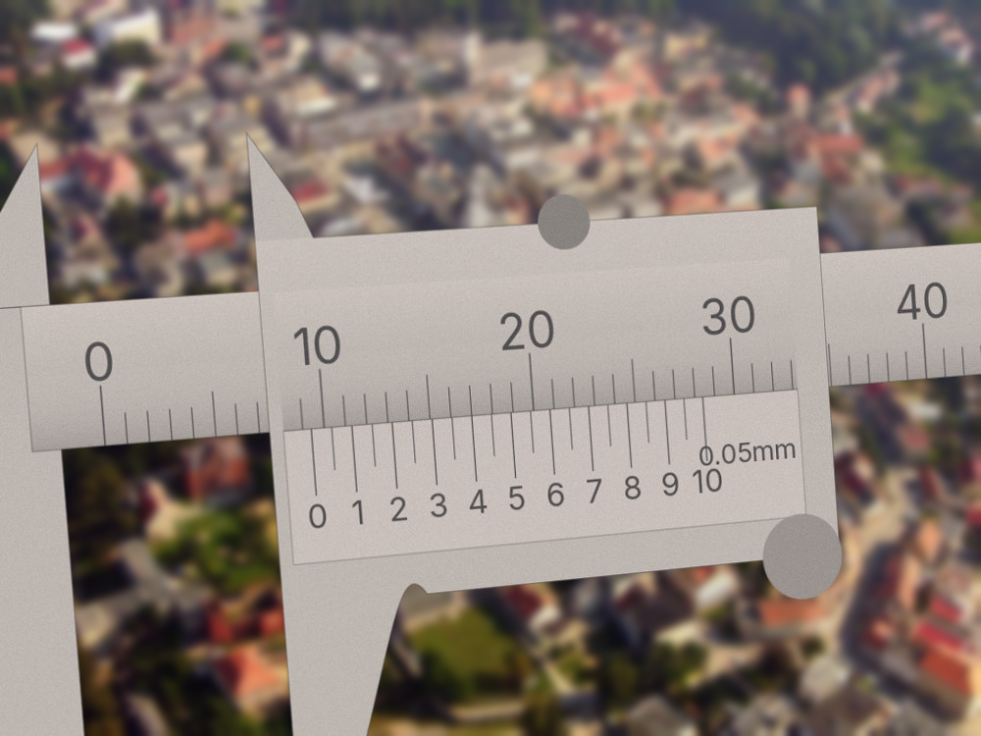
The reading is 9.4 (mm)
